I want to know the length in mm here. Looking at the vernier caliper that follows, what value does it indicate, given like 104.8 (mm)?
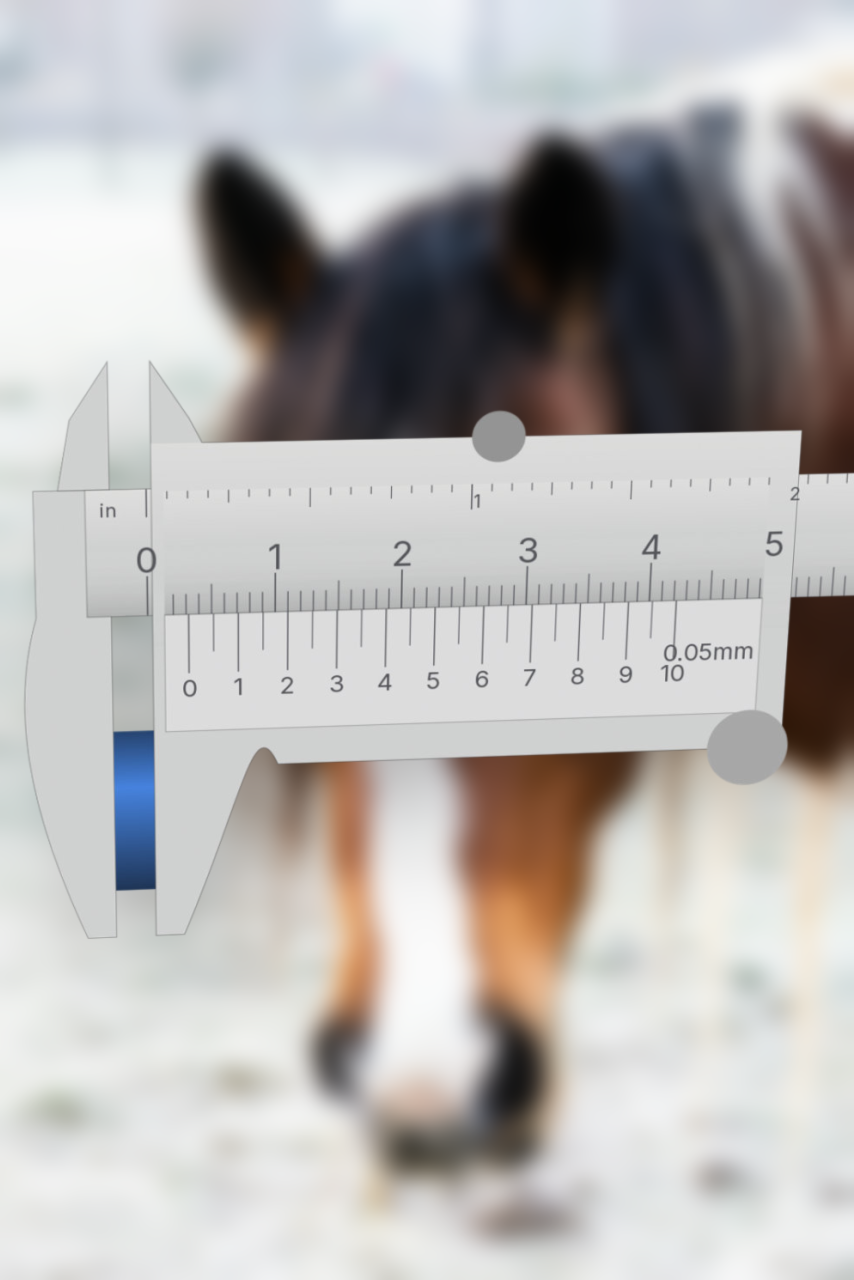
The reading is 3.2 (mm)
